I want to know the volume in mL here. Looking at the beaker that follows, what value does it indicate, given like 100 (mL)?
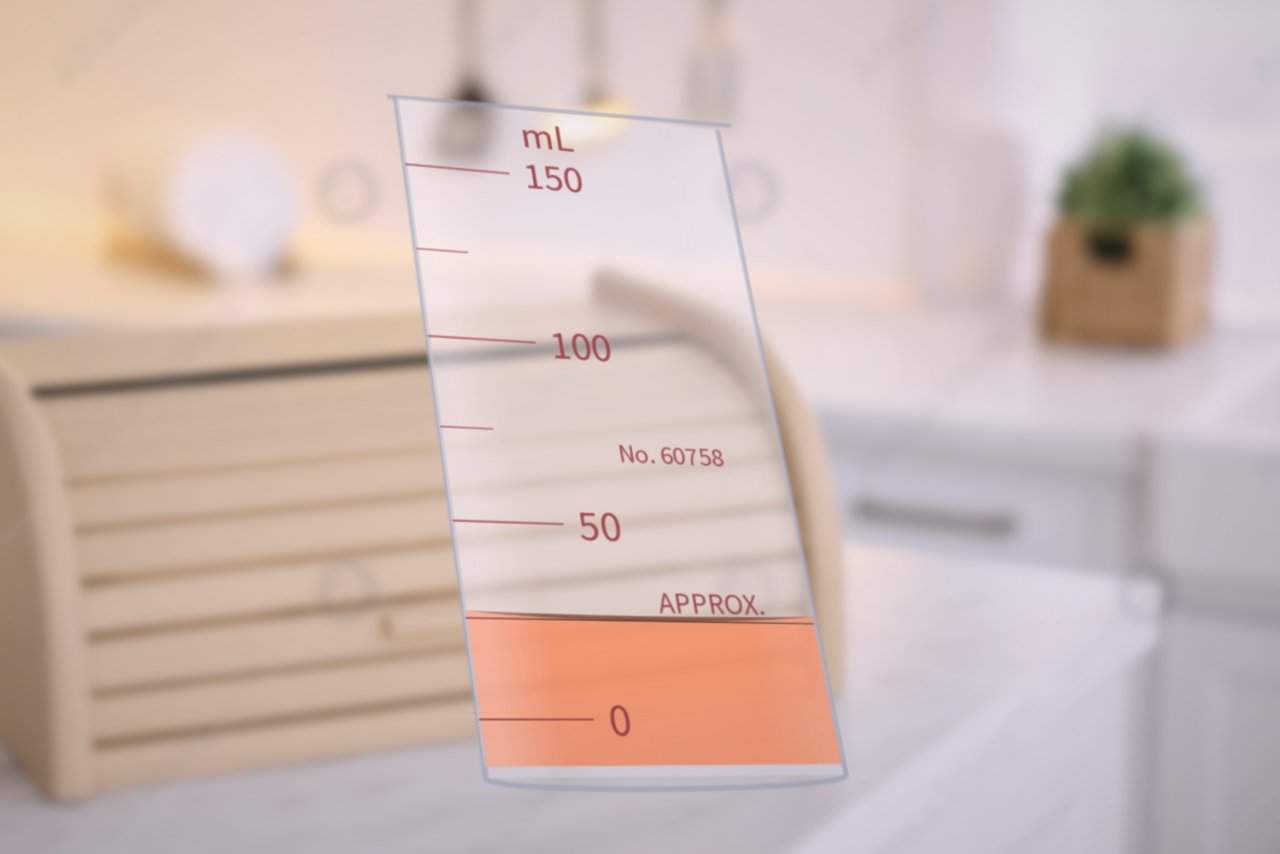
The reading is 25 (mL)
